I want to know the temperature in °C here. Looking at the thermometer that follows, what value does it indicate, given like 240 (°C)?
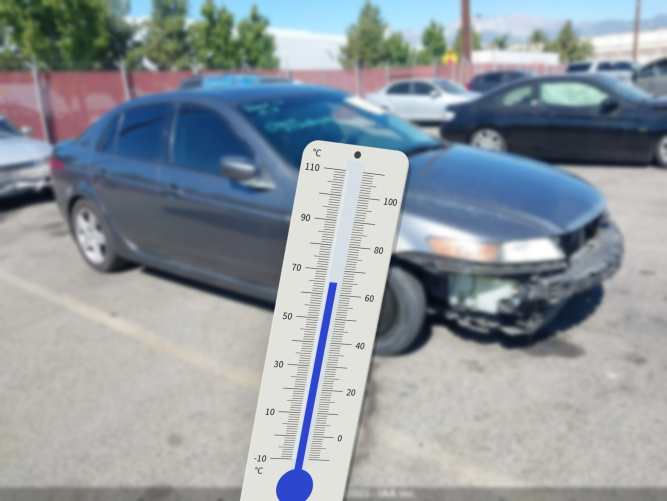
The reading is 65 (°C)
